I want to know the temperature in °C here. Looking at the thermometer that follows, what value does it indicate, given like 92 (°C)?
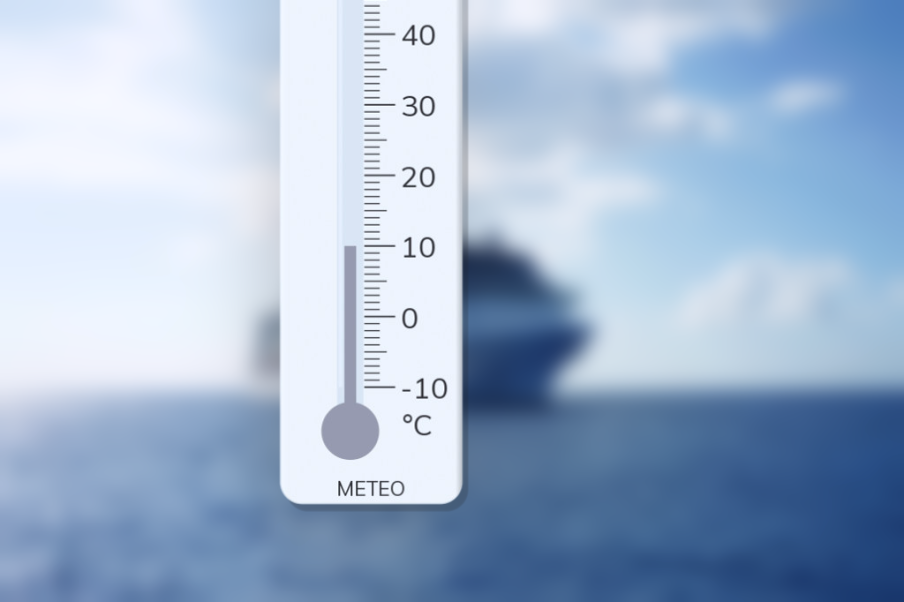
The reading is 10 (°C)
